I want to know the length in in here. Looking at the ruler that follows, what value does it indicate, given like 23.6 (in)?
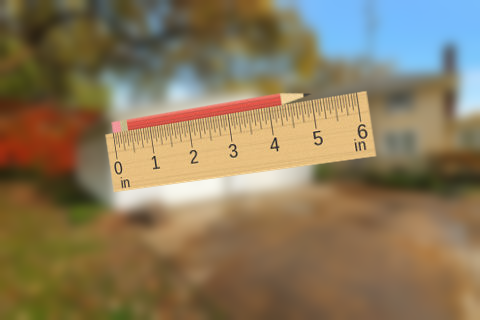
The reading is 5 (in)
